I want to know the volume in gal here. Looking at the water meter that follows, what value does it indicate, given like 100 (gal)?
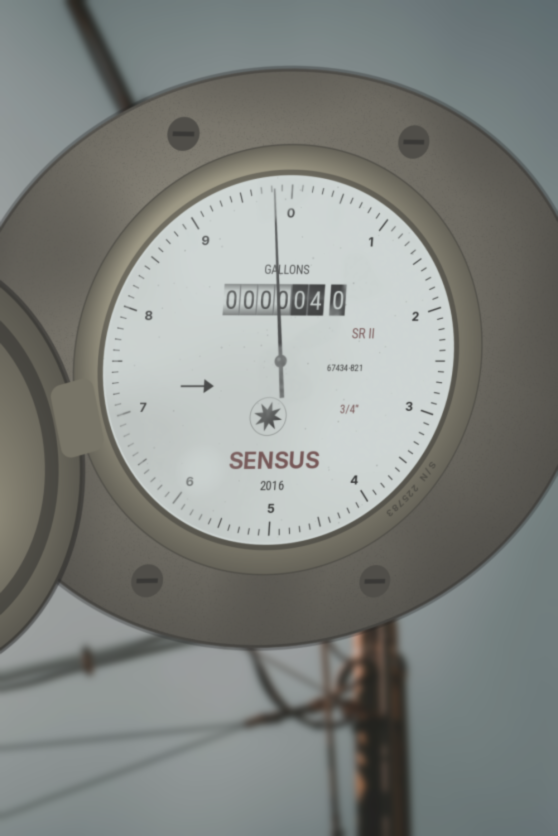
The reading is 39.8 (gal)
